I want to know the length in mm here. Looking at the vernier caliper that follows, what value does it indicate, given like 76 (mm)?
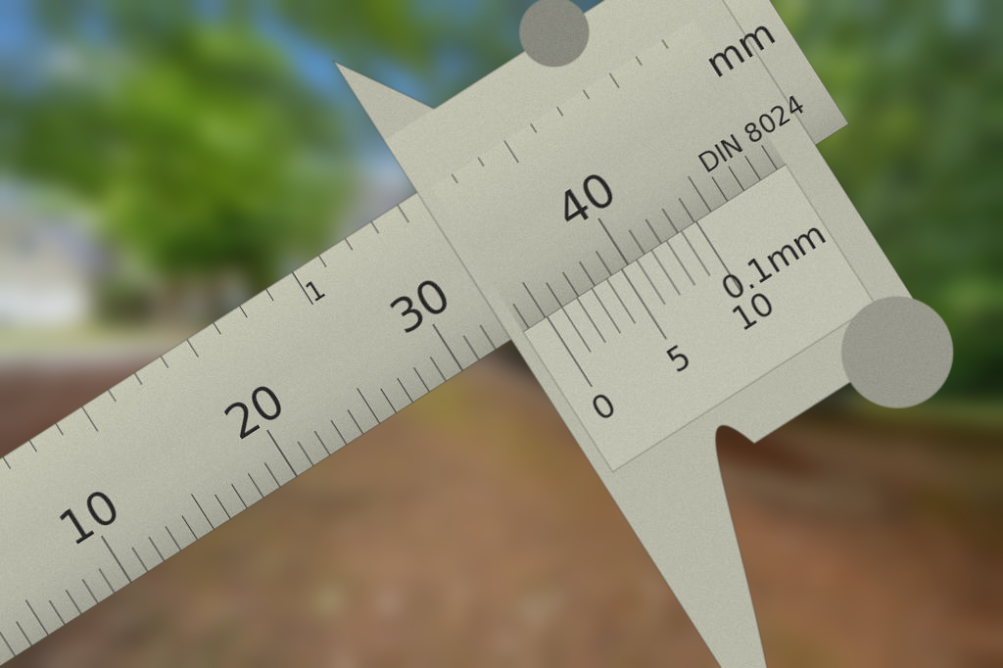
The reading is 35.1 (mm)
